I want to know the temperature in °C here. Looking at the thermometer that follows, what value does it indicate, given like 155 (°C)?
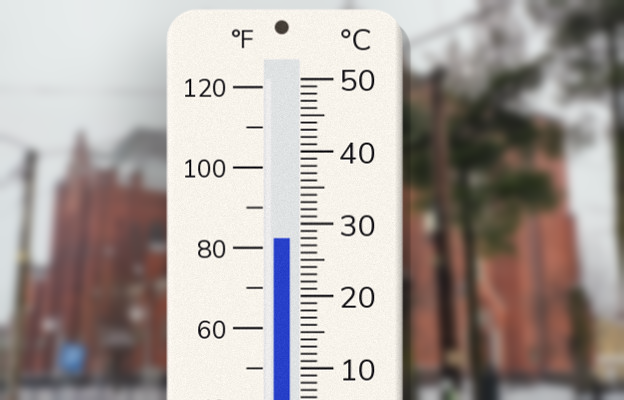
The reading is 28 (°C)
